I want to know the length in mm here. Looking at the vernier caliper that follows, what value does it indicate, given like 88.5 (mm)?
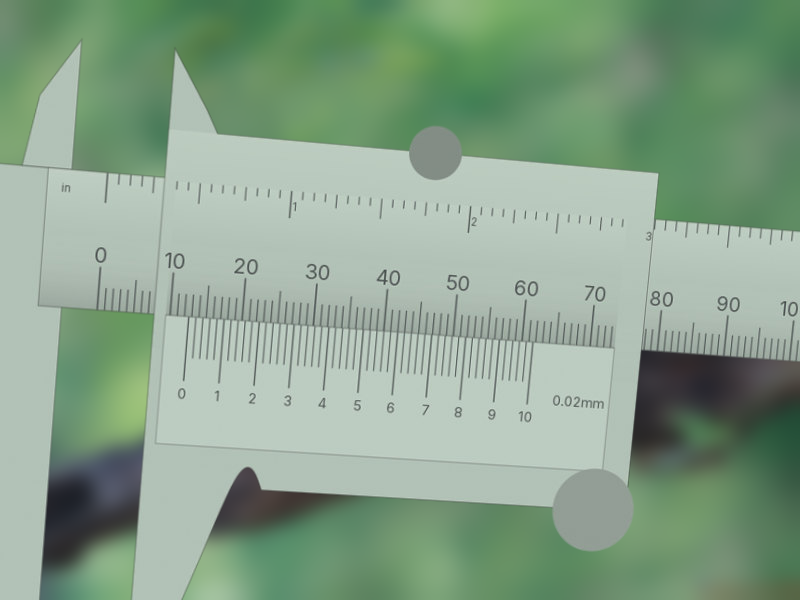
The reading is 12.6 (mm)
